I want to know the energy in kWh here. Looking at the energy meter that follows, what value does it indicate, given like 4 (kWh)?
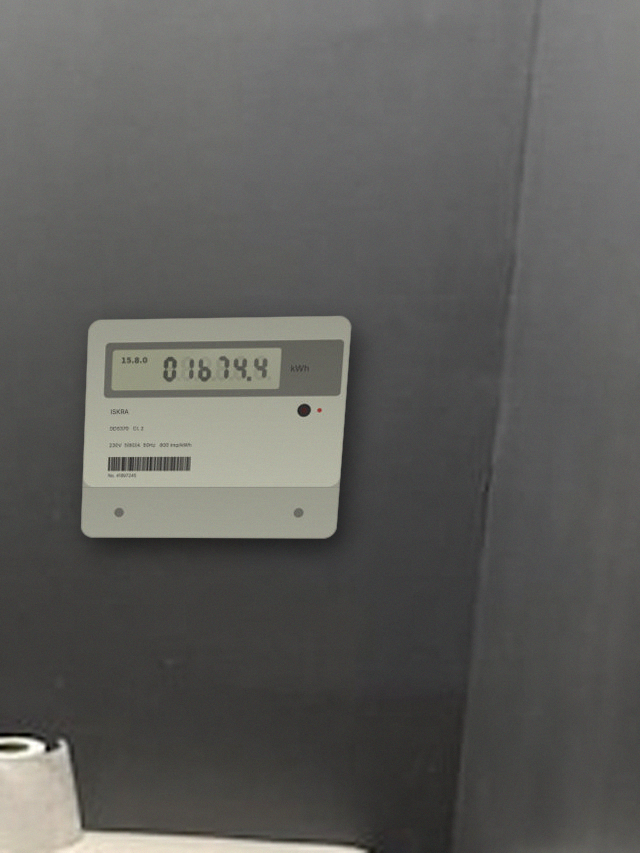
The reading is 1674.4 (kWh)
